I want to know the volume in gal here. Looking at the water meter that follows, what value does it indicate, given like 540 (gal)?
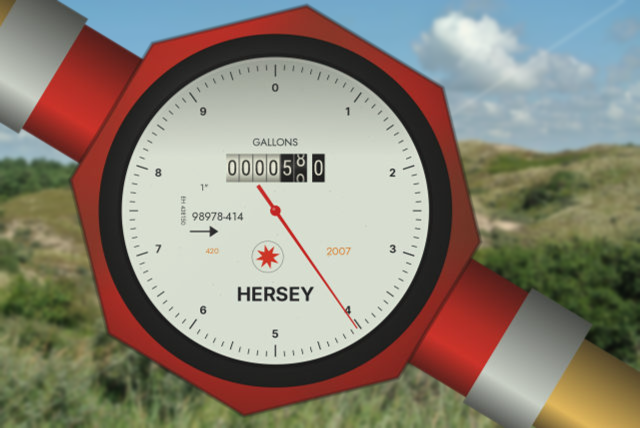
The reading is 584.0 (gal)
